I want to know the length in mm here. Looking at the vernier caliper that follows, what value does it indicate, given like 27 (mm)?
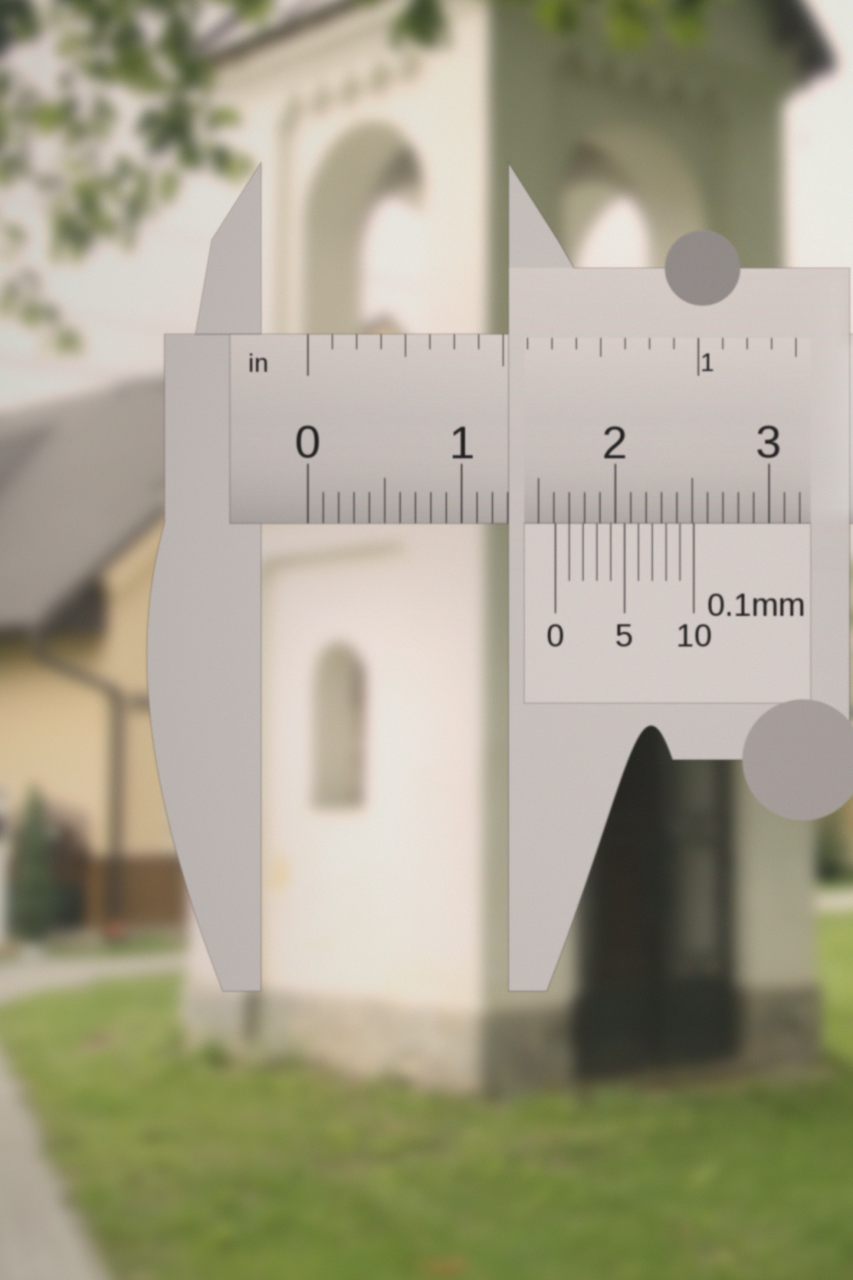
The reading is 16.1 (mm)
